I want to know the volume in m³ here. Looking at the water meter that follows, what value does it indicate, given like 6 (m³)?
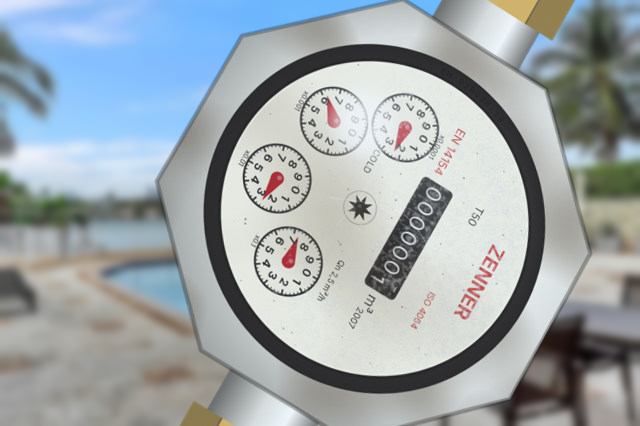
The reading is 0.7262 (m³)
